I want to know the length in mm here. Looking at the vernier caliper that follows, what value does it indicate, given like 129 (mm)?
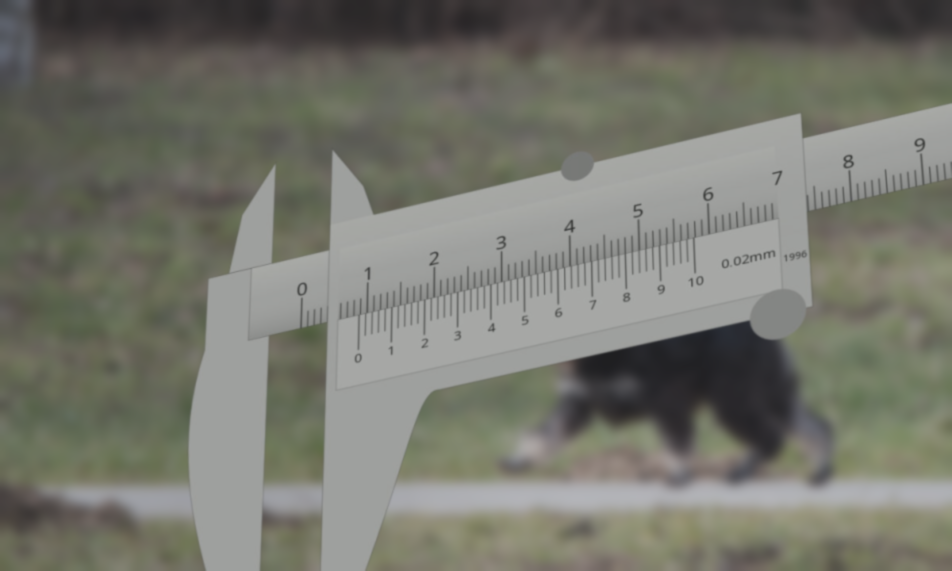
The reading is 8.8 (mm)
